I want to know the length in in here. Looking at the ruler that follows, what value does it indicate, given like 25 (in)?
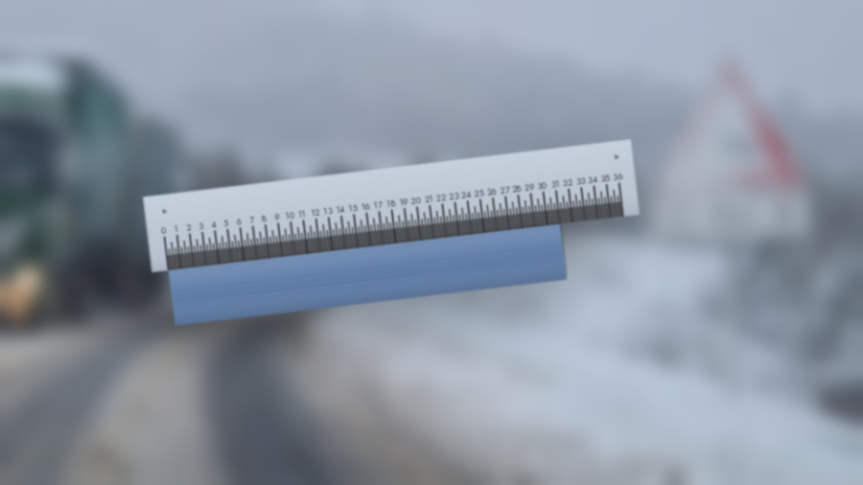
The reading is 31 (in)
